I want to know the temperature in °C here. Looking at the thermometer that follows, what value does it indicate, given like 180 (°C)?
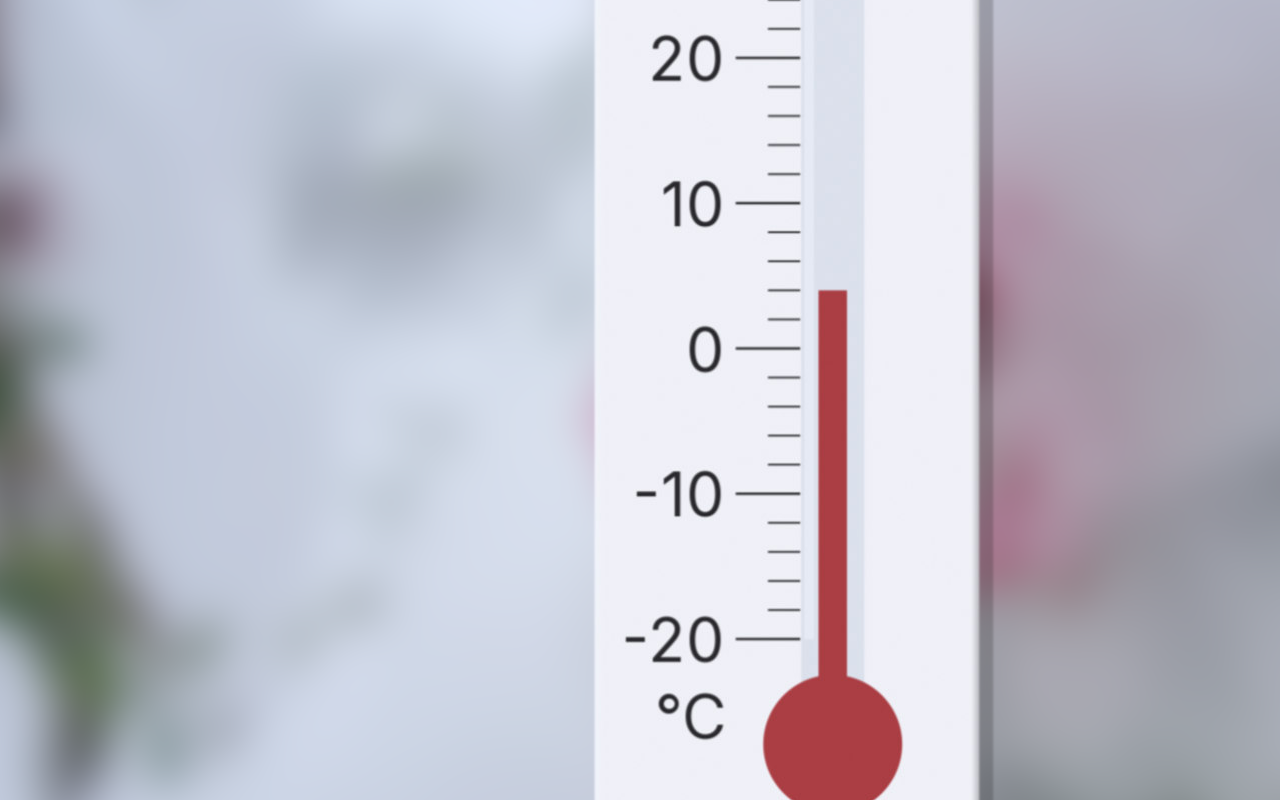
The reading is 4 (°C)
